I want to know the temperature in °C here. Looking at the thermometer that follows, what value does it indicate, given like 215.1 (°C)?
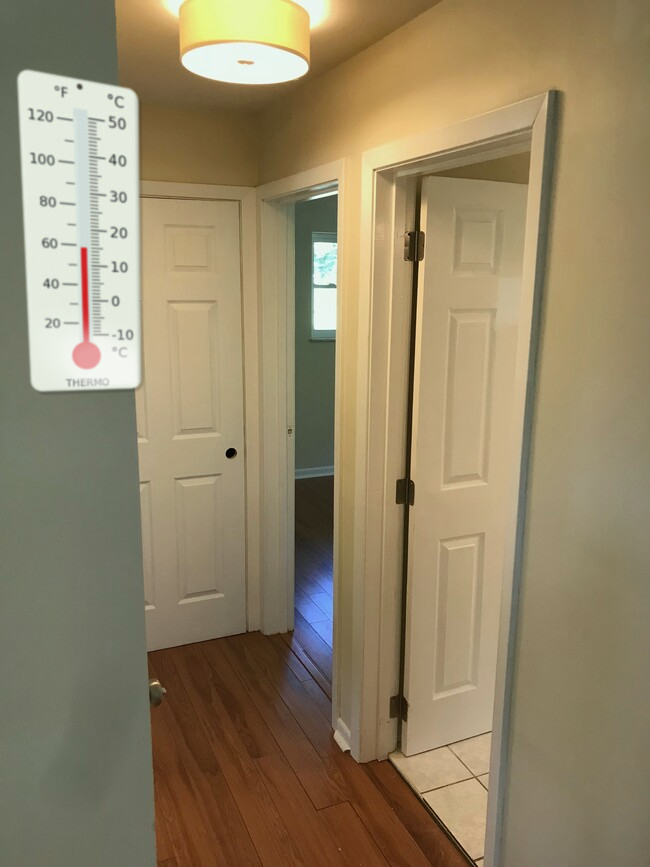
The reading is 15 (°C)
